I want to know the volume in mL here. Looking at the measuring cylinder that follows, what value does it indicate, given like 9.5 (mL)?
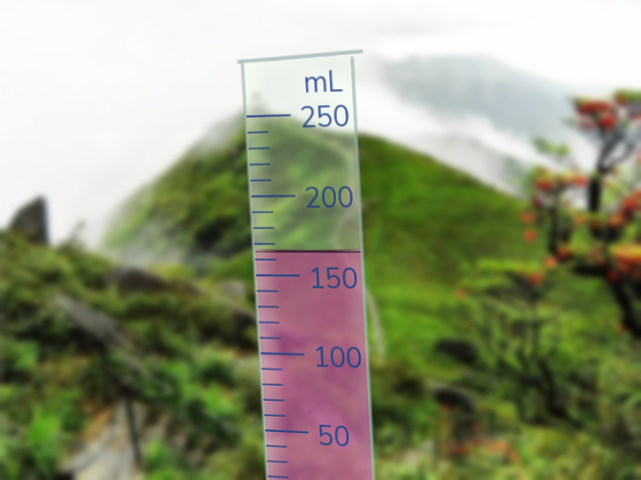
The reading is 165 (mL)
